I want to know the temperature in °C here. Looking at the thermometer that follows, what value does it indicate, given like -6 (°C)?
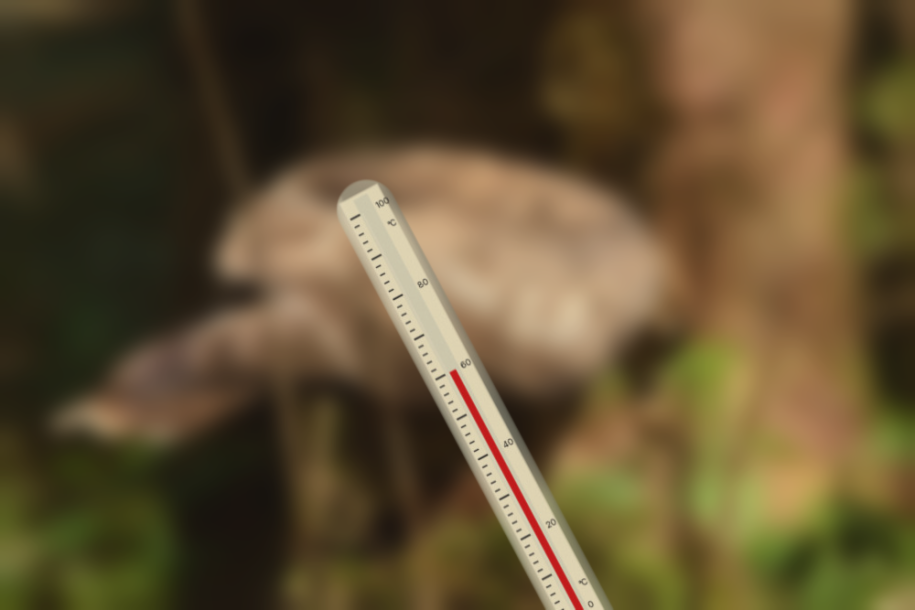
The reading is 60 (°C)
